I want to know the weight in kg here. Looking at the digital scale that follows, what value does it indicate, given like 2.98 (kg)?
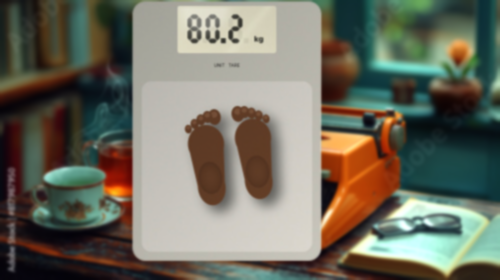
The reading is 80.2 (kg)
